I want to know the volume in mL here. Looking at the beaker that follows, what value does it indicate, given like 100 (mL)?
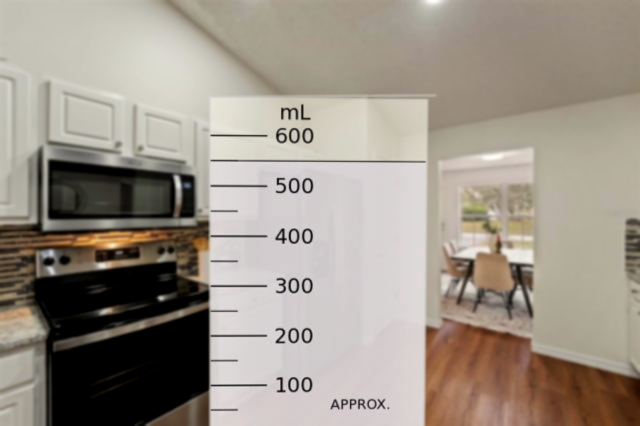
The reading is 550 (mL)
